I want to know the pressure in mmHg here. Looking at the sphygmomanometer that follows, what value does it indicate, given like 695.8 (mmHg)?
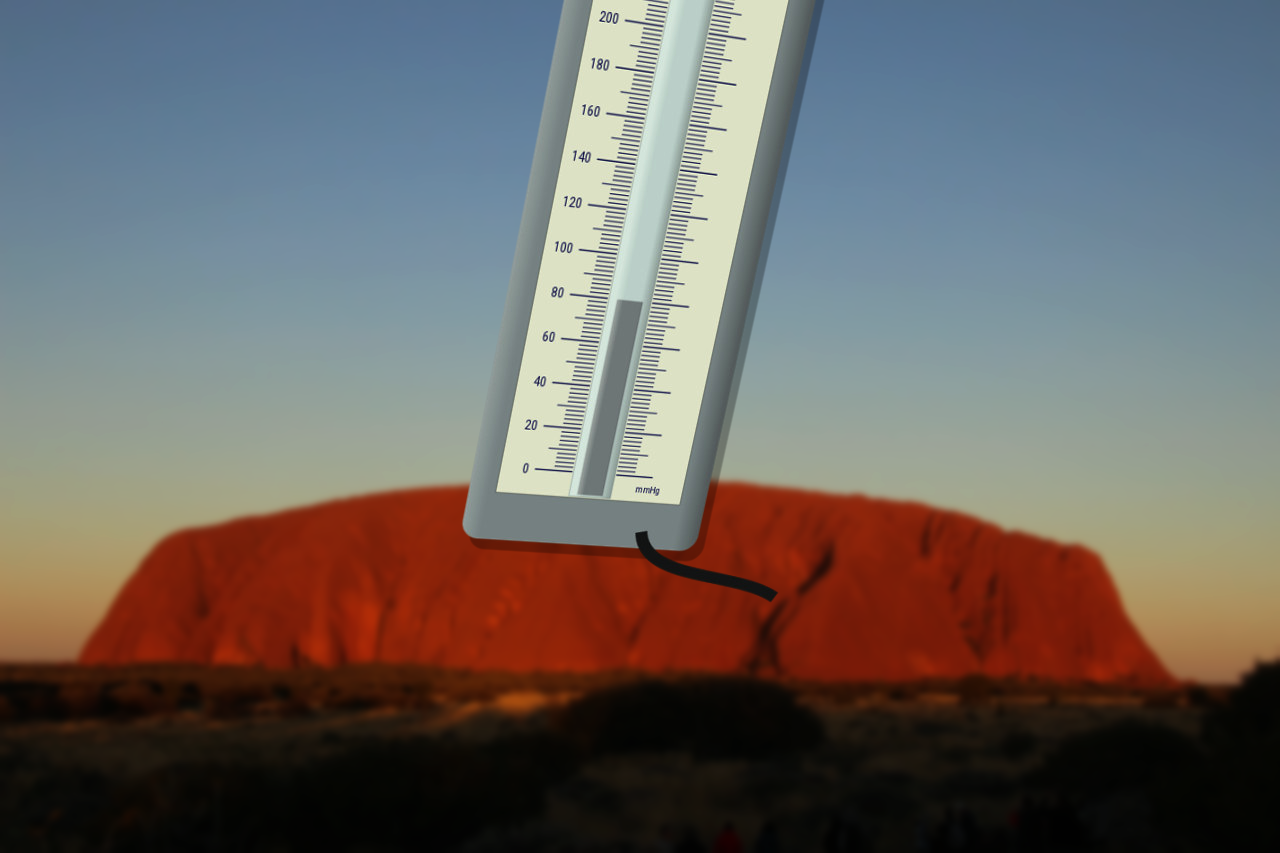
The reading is 80 (mmHg)
